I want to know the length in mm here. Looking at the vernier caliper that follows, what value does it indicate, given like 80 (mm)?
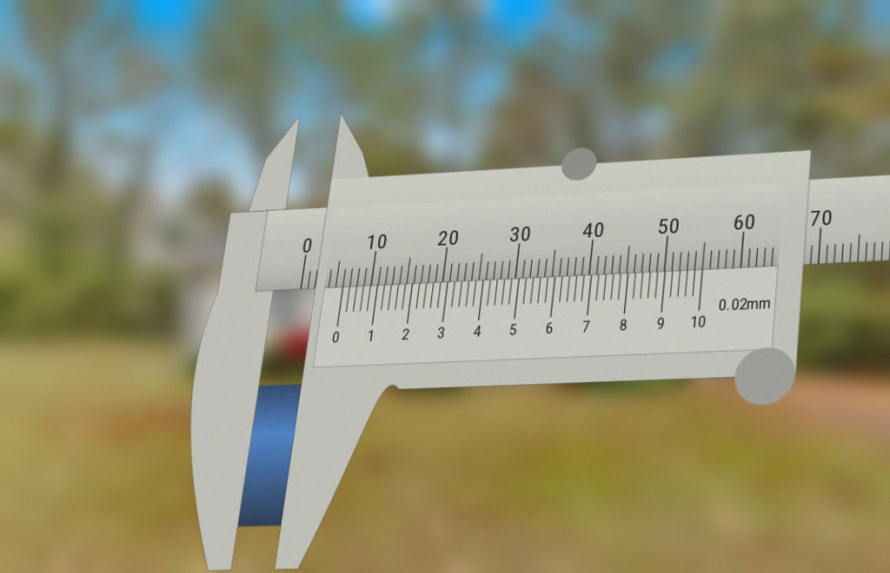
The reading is 6.0 (mm)
